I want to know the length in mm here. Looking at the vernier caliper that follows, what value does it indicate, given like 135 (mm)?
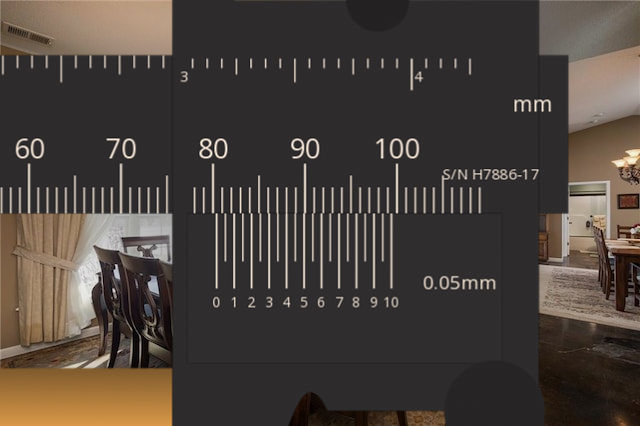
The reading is 80.4 (mm)
